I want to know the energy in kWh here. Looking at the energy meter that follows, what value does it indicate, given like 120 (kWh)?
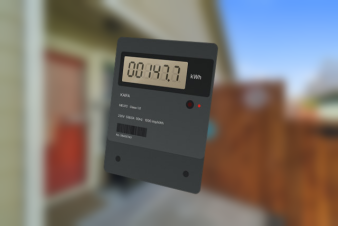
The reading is 147.7 (kWh)
